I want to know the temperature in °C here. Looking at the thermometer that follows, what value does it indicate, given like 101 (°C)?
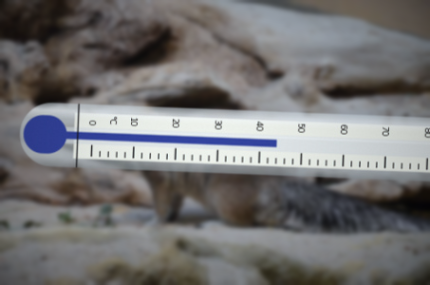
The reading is 44 (°C)
